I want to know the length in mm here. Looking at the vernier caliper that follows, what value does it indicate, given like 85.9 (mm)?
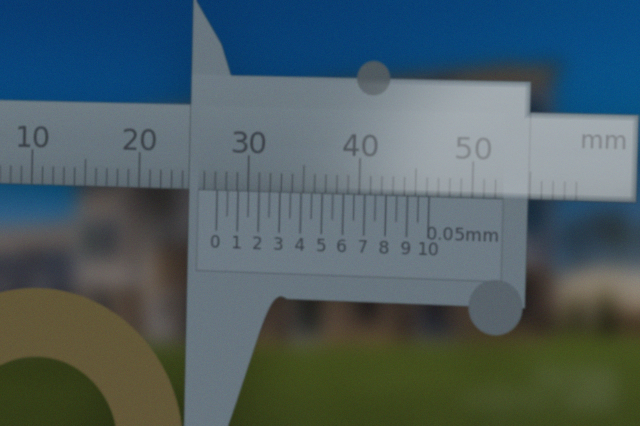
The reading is 27.2 (mm)
